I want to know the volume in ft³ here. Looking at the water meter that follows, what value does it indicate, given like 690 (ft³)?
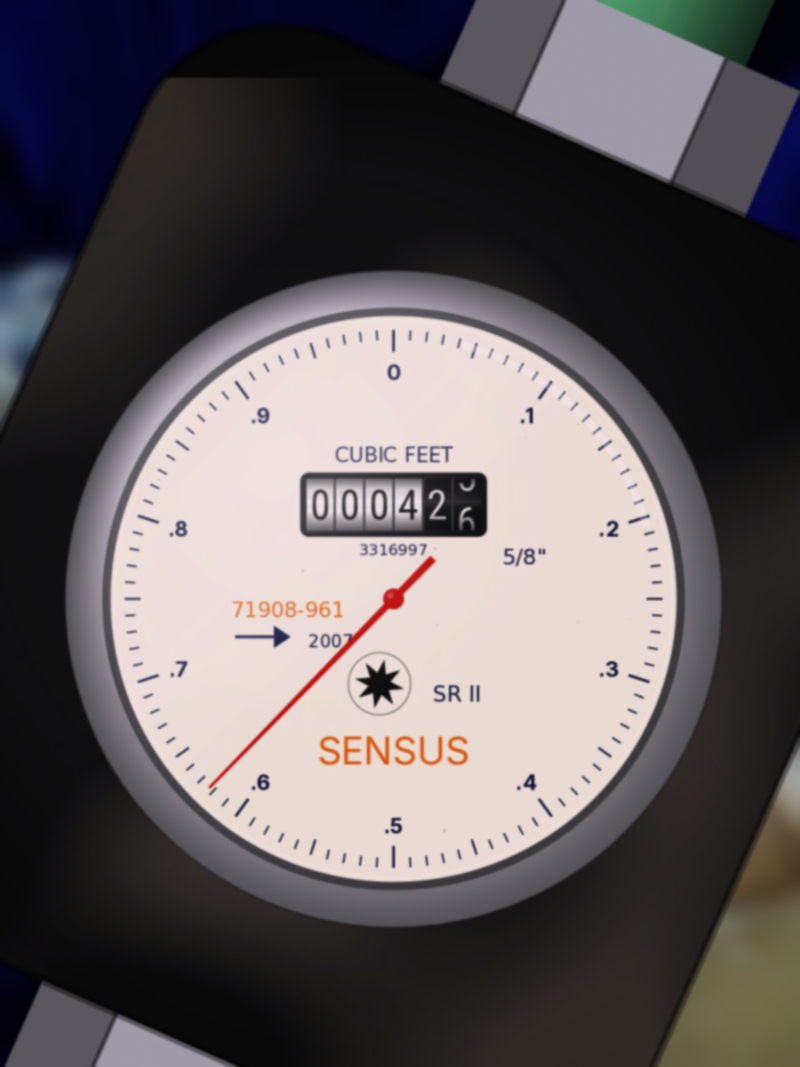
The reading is 425.62 (ft³)
